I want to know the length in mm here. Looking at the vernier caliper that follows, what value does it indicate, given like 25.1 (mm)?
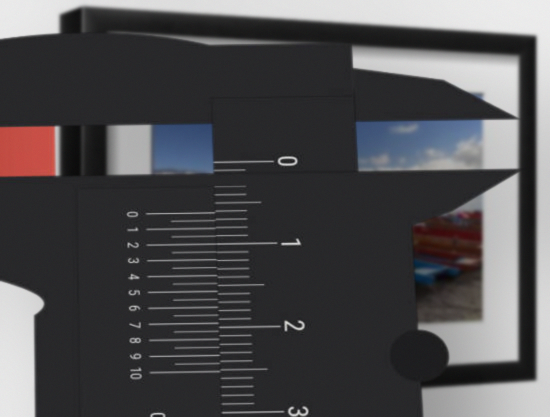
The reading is 6.2 (mm)
